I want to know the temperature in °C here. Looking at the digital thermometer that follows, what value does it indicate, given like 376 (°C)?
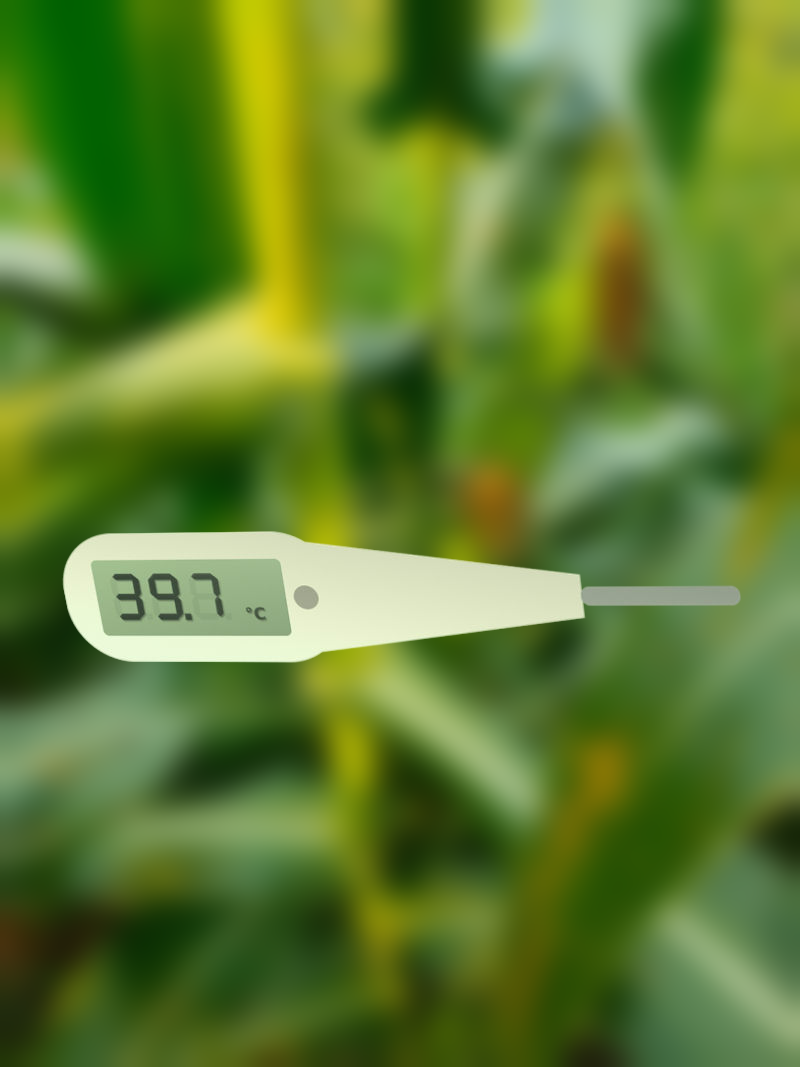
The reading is 39.7 (°C)
